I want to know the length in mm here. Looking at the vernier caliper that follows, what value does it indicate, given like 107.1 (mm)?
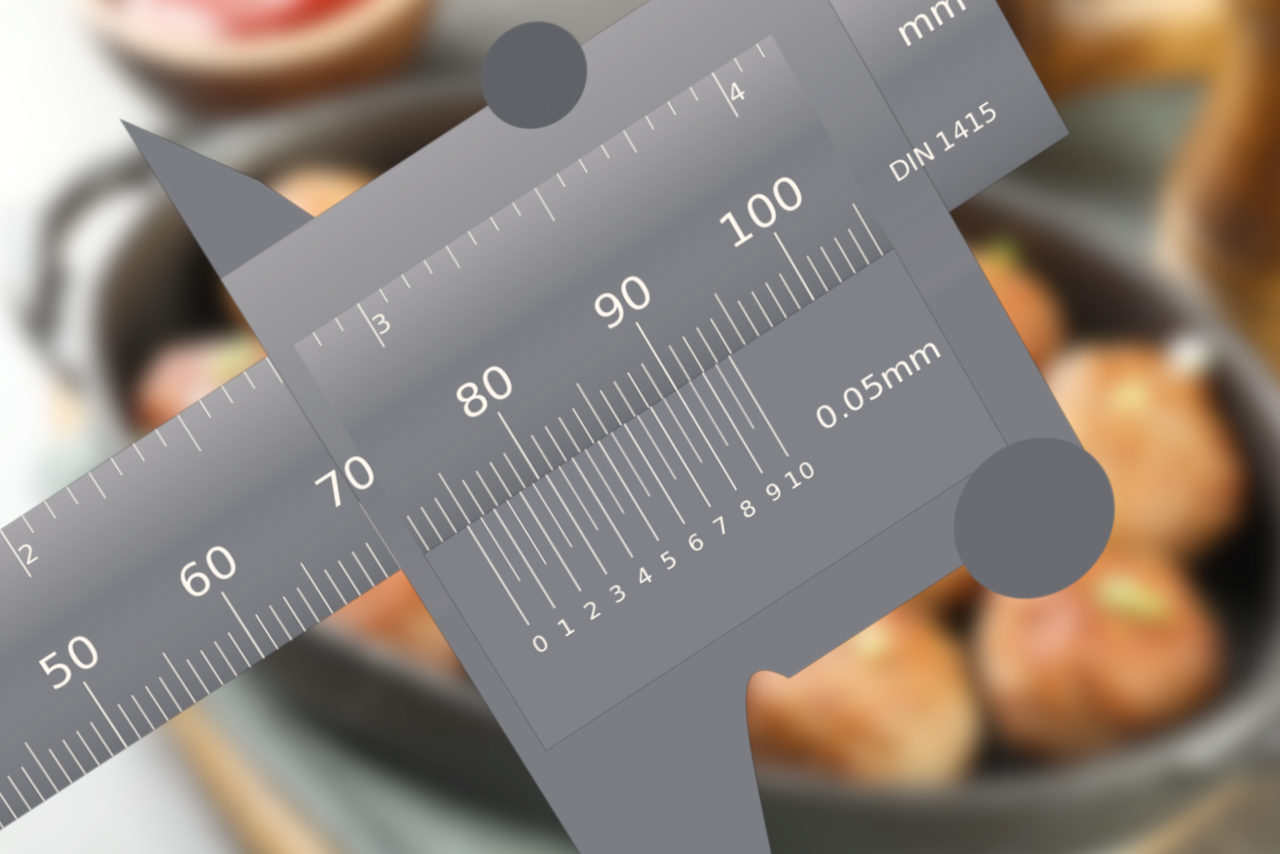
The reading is 74.8 (mm)
